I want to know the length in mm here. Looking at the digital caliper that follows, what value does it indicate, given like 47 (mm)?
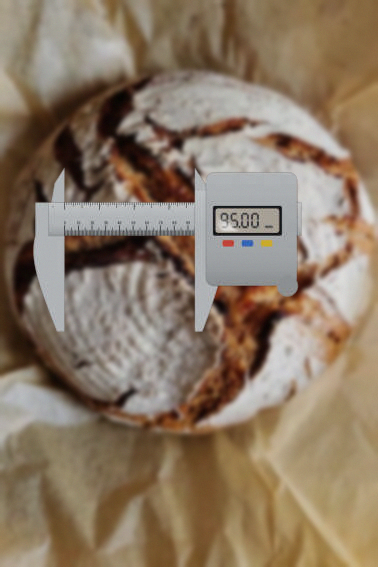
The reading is 95.00 (mm)
